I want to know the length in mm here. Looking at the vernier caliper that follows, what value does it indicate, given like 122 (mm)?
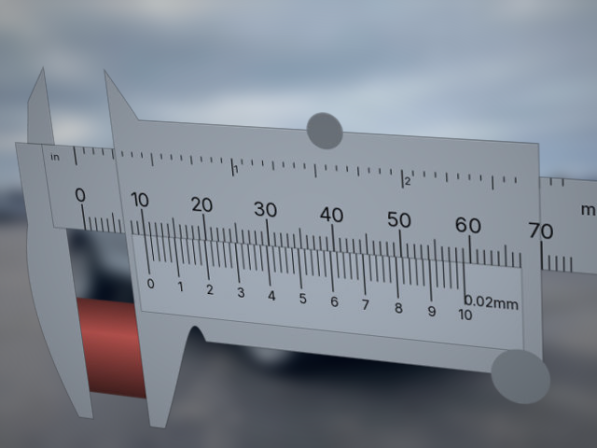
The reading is 10.0 (mm)
